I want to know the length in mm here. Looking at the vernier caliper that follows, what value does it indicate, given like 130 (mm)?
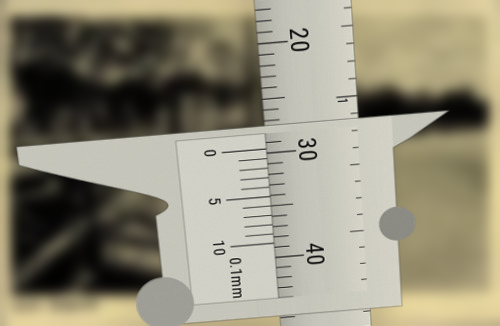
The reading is 29.6 (mm)
